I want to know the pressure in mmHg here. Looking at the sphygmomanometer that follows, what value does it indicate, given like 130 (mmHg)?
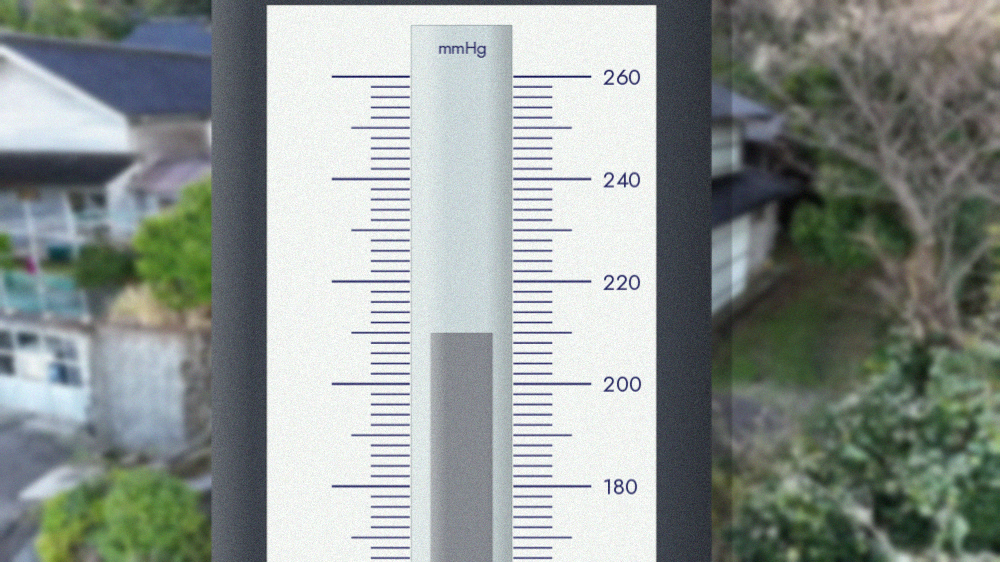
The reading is 210 (mmHg)
